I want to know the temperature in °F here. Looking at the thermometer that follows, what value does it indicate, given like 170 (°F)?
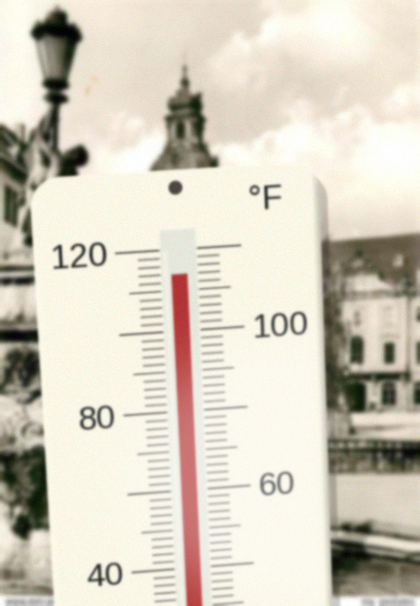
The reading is 114 (°F)
